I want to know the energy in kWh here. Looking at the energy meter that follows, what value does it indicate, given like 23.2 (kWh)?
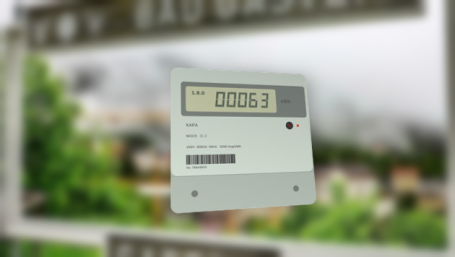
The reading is 63 (kWh)
